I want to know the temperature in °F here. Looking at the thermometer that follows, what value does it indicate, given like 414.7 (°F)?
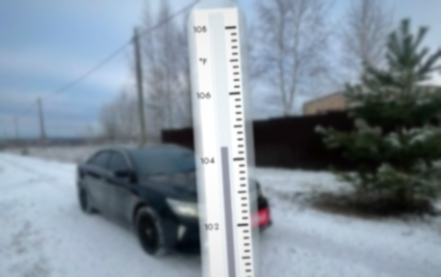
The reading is 104.4 (°F)
